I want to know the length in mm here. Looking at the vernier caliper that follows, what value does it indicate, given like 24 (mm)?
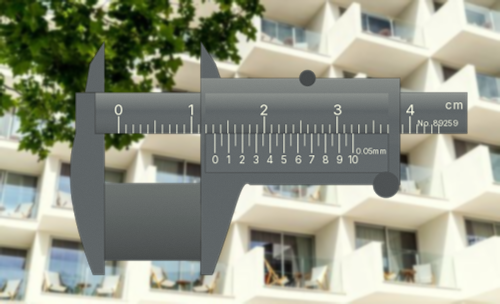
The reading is 13.2 (mm)
